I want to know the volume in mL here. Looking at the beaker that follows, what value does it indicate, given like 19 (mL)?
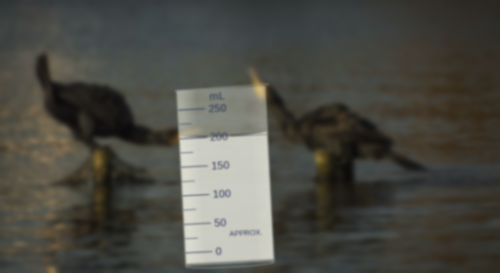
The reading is 200 (mL)
